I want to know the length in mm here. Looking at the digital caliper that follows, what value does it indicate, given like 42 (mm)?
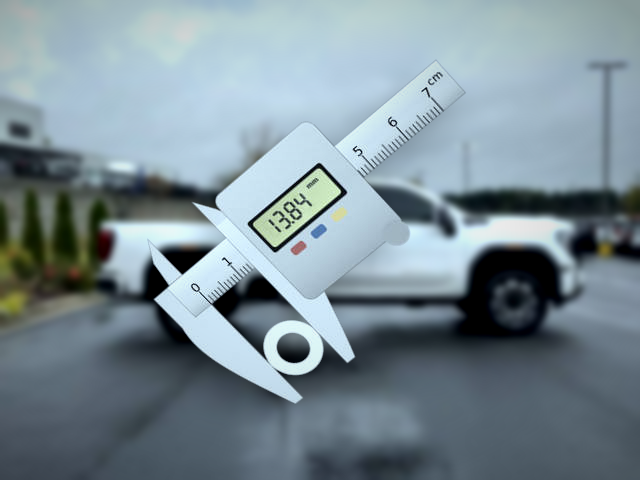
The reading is 13.84 (mm)
